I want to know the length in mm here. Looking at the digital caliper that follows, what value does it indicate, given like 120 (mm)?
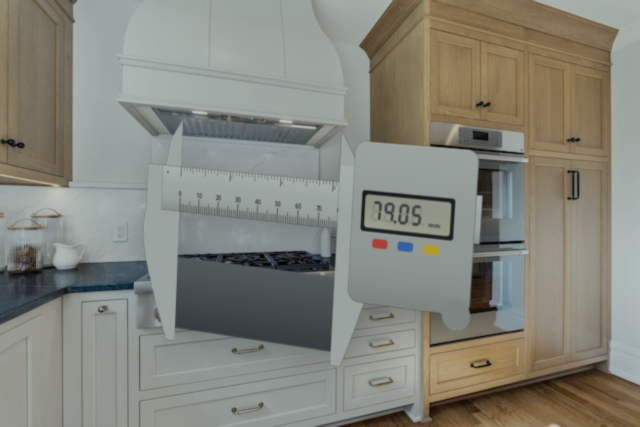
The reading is 79.05 (mm)
